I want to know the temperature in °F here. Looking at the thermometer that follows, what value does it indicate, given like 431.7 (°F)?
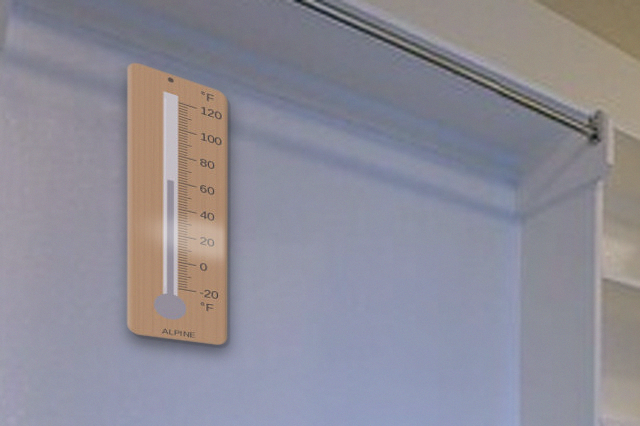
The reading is 60 (°F)
